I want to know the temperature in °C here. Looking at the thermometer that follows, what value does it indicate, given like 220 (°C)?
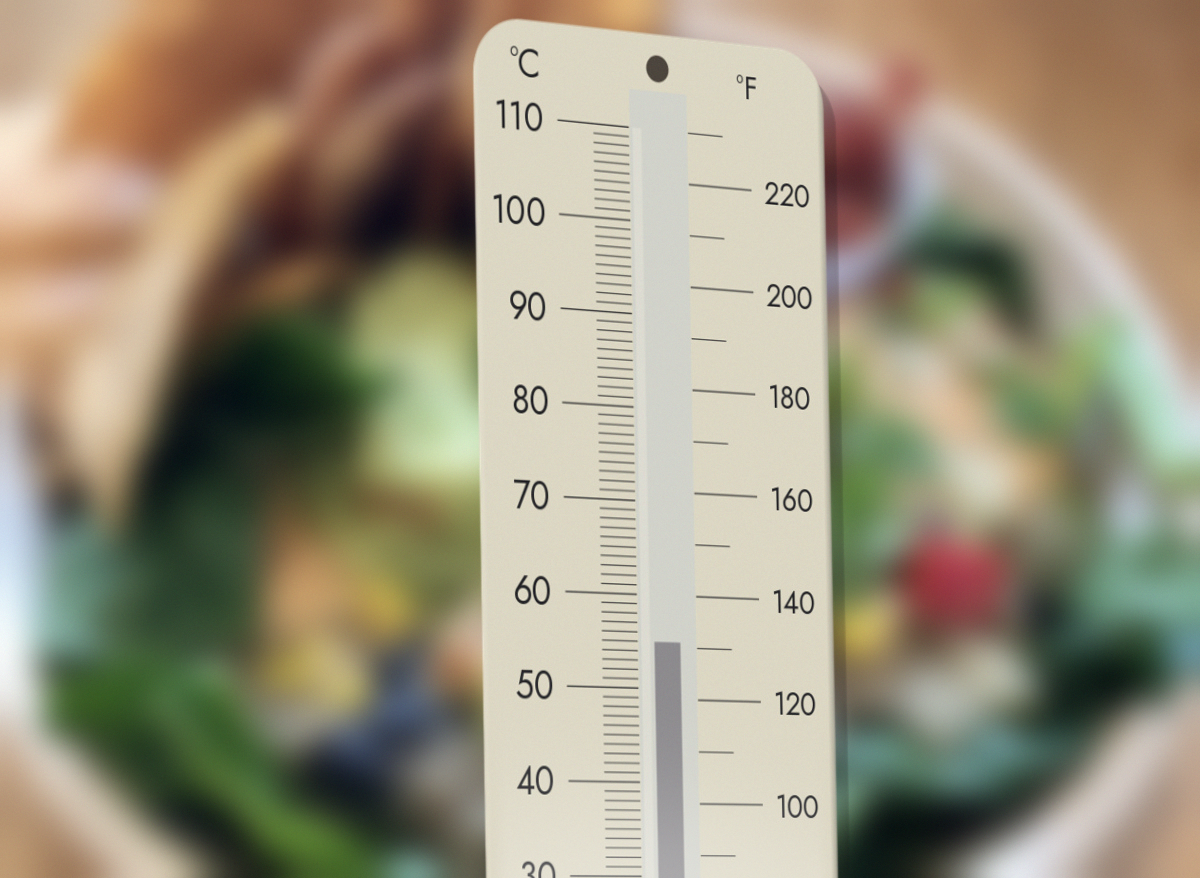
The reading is 55 (°C)
